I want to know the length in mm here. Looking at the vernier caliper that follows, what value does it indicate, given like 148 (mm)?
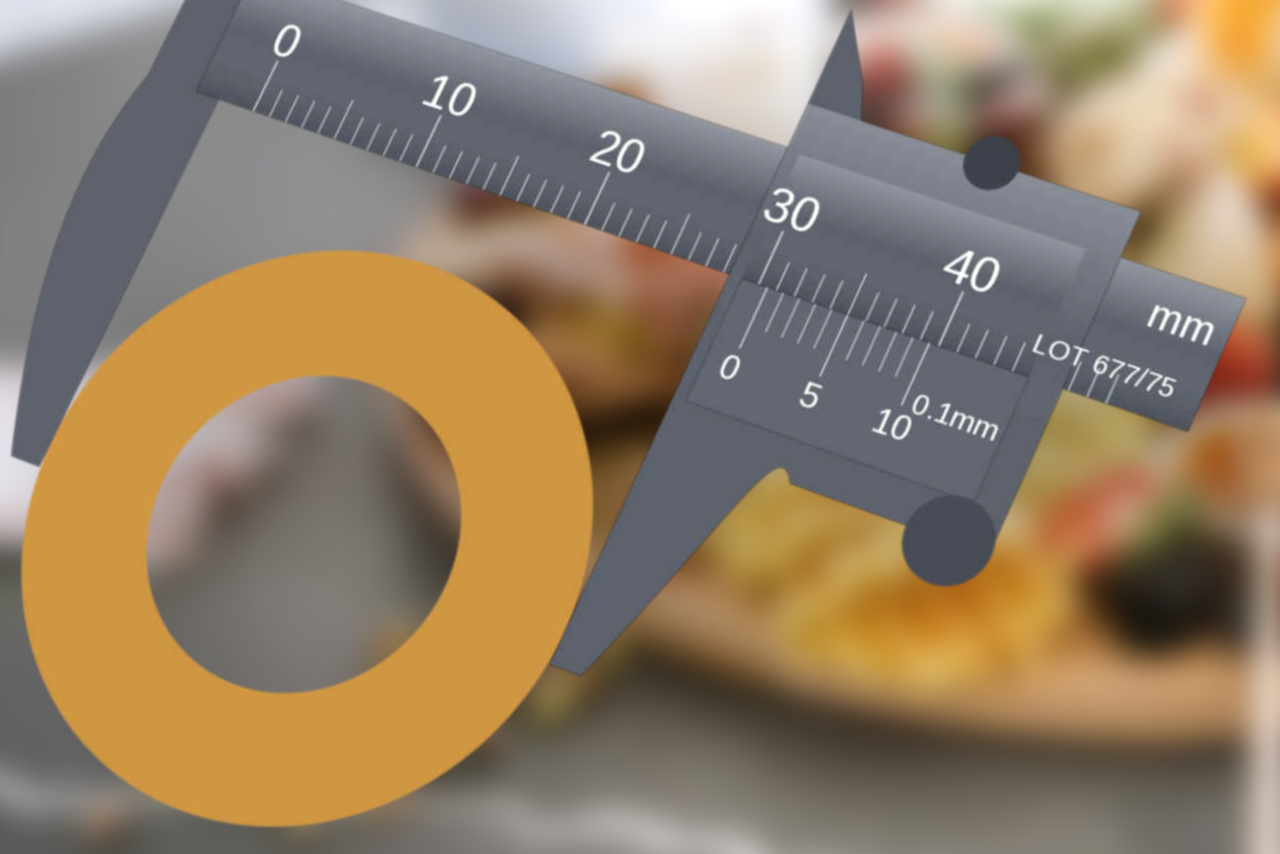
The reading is 30.5 (mm)
